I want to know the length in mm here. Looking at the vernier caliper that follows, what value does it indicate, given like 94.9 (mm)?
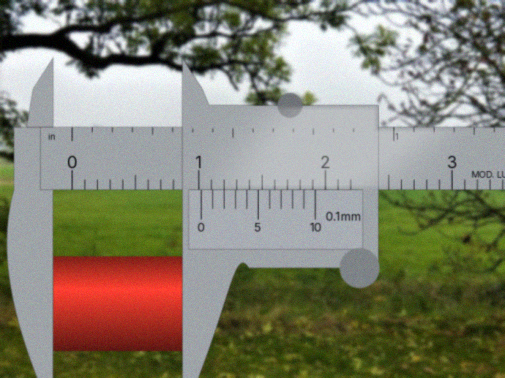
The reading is 10.2 (mm)
